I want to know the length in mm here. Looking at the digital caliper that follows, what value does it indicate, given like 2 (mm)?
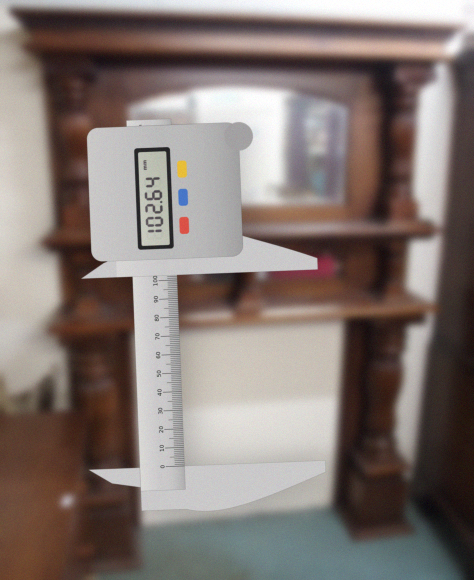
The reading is 102.64 (mm)
